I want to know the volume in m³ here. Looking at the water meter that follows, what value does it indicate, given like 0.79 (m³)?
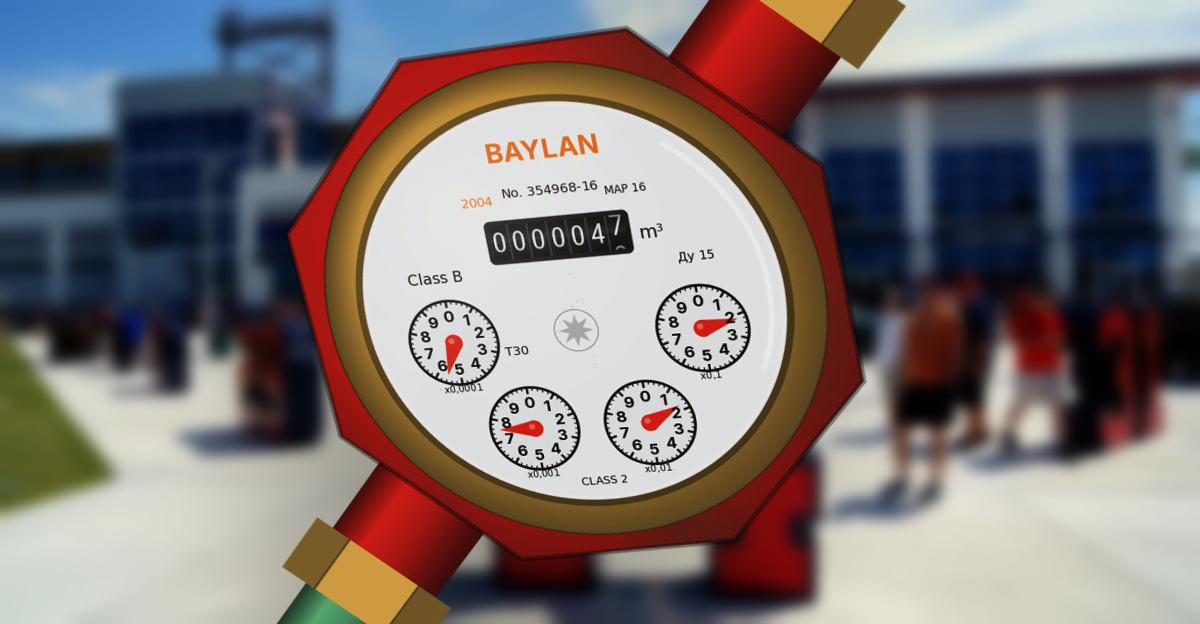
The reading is 47.2175 (m³)
